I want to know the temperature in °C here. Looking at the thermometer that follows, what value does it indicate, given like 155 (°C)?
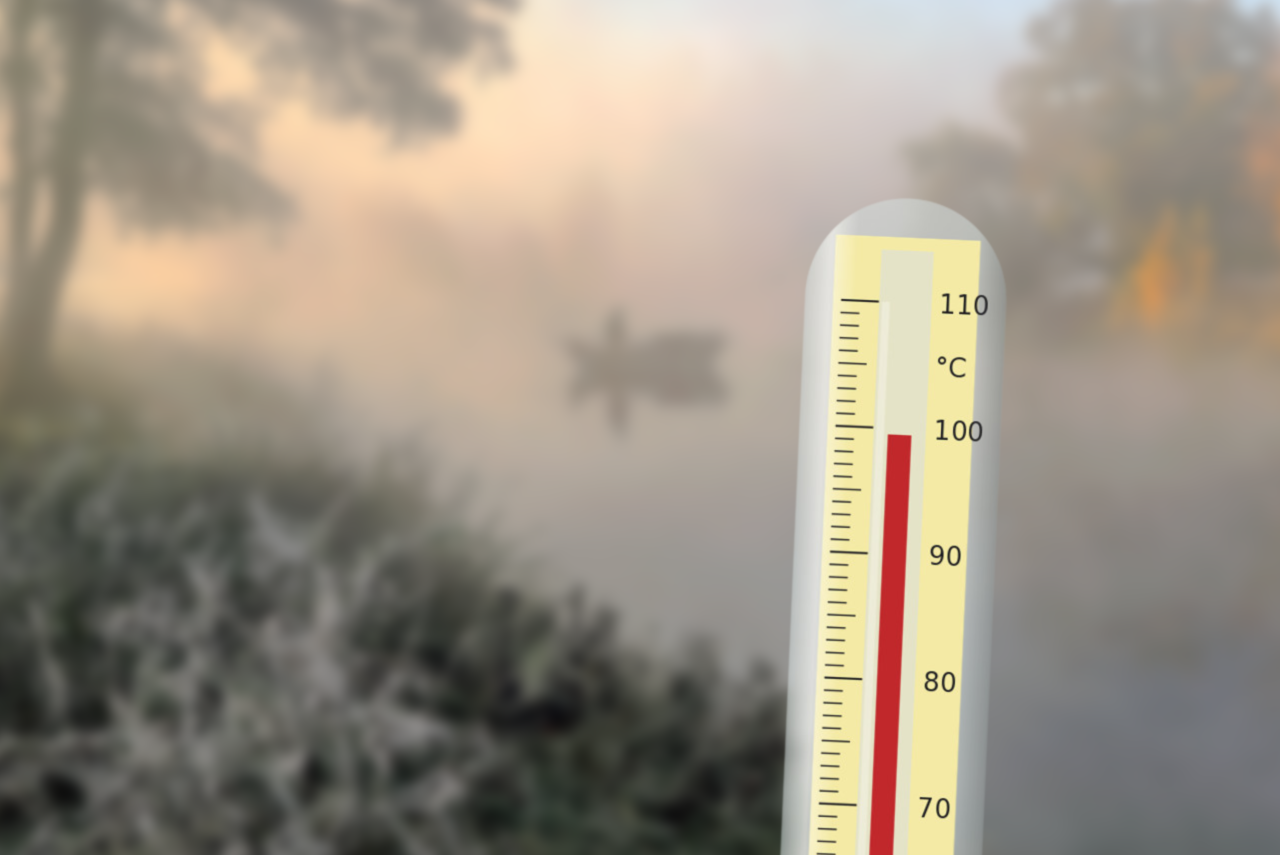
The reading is 99.5 (°C)
